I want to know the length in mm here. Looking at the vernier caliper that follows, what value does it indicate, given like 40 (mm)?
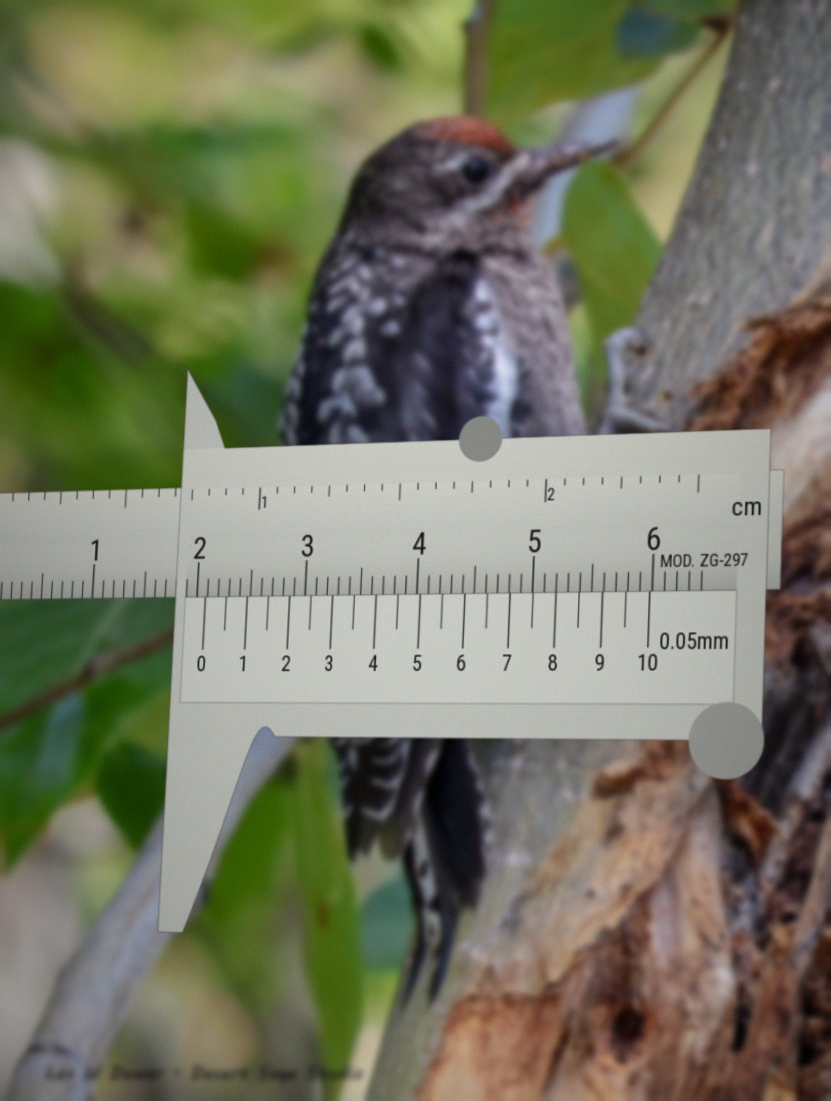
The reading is 20.8 (mm)
